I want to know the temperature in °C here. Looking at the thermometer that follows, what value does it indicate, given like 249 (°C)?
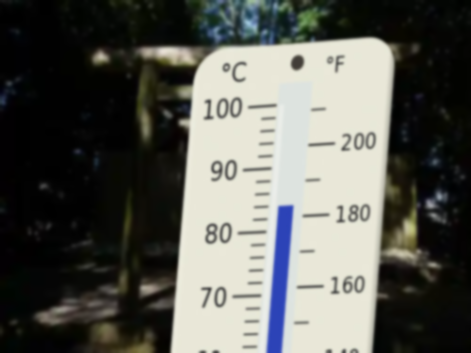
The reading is 84 (°C)
